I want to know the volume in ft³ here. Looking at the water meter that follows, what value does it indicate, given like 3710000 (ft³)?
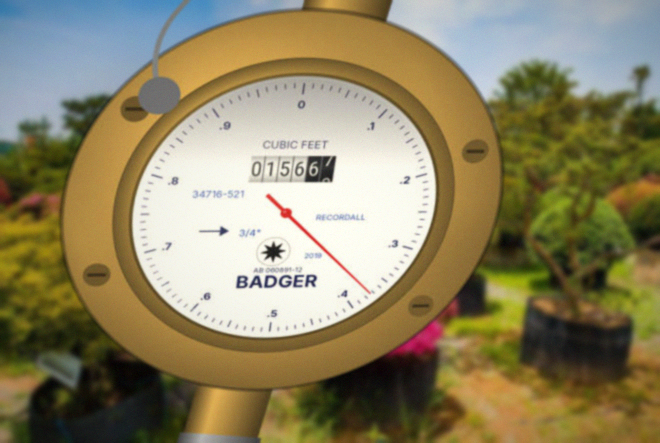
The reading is 15667.37 (ft³)
